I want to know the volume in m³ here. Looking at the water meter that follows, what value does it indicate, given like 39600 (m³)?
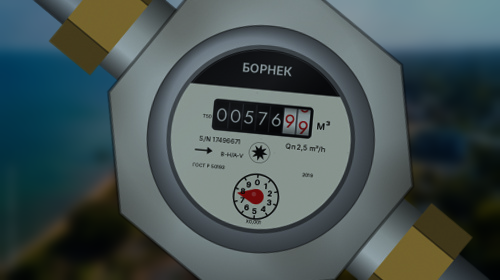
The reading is 576.987 (m³)
